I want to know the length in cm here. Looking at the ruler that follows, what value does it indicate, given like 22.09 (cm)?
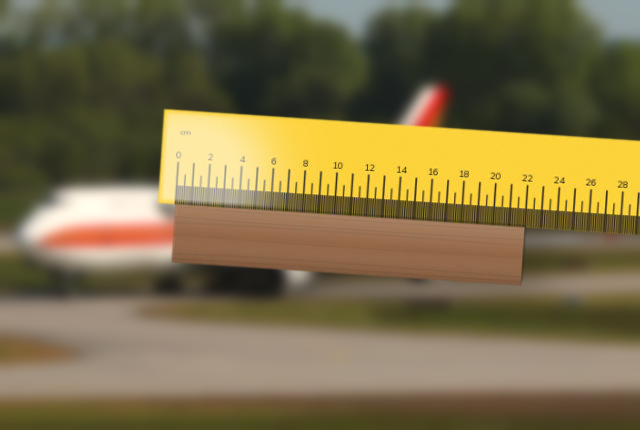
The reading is 22 (cm)
